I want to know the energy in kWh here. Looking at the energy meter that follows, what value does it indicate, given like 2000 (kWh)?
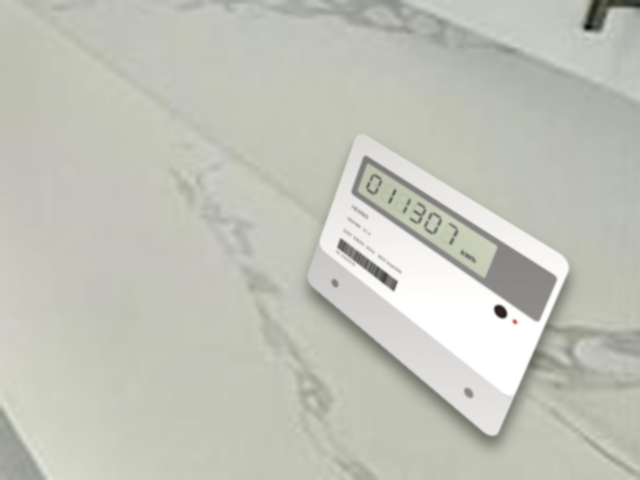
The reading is 11307 (kWh)
